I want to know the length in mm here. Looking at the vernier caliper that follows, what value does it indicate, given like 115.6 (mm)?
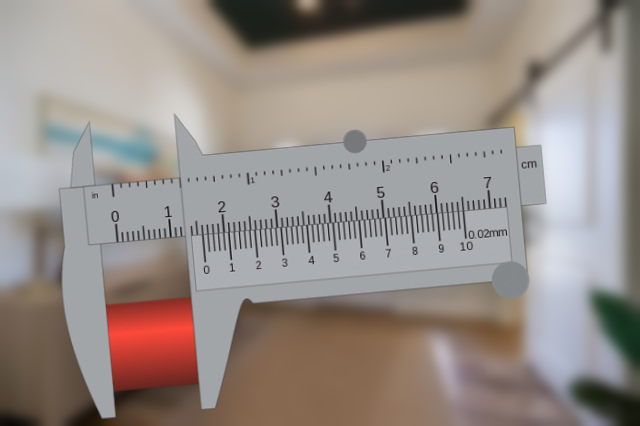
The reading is 16.0 (mm)
